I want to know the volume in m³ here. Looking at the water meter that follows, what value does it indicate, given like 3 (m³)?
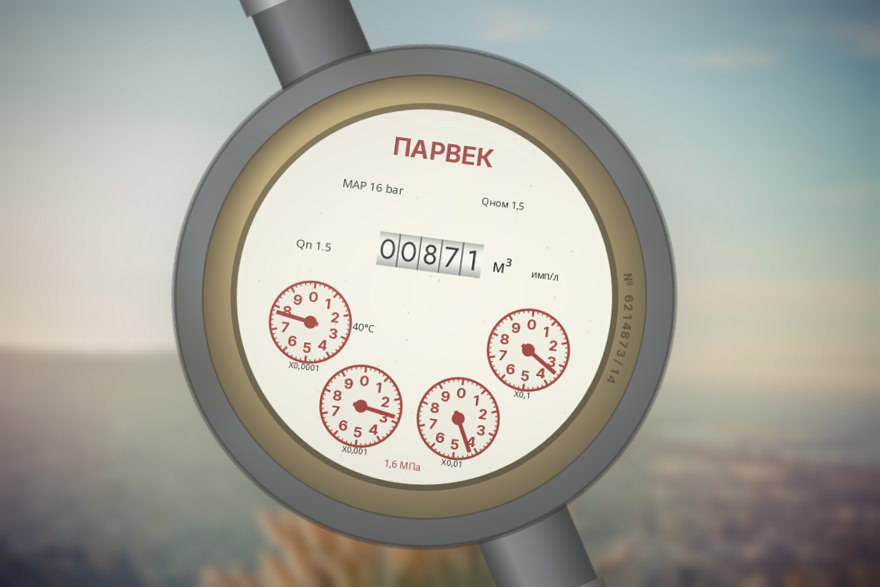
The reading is 871.3427 (m³)
